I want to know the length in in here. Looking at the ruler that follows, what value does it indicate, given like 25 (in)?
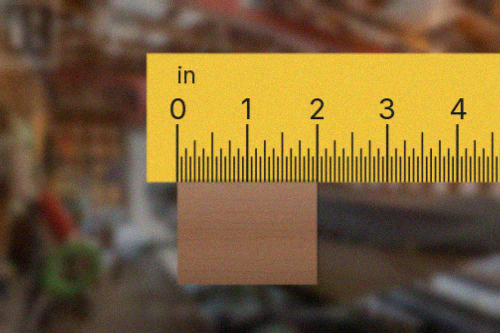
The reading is 2 (in)
